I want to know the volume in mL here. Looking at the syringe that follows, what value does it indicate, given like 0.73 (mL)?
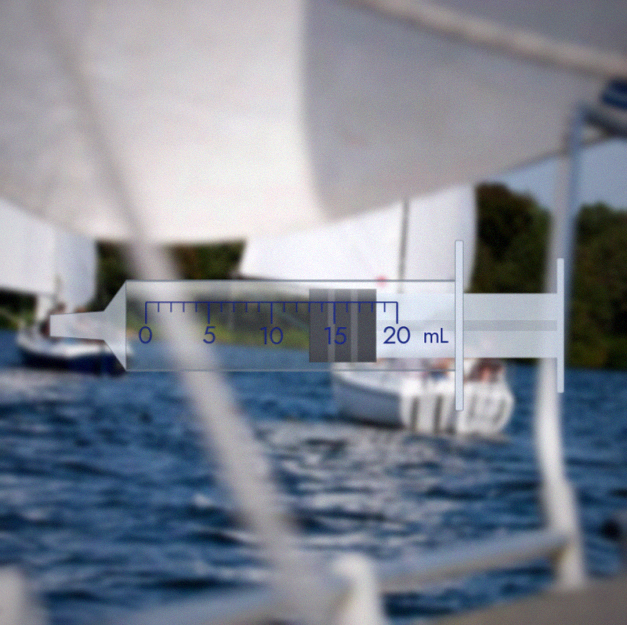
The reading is 13 (mL)
